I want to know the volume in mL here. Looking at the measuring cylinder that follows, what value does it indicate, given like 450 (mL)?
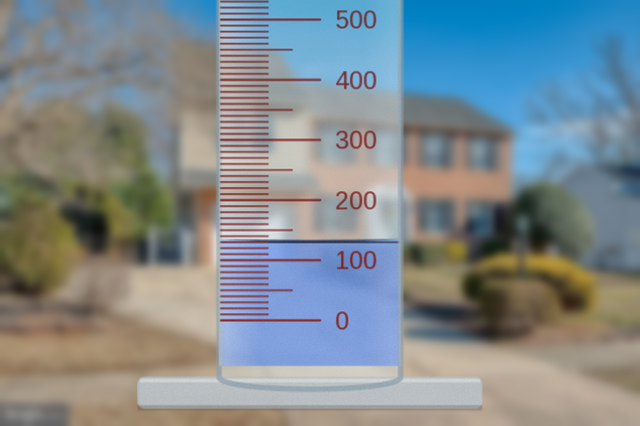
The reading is 130 (mL)
